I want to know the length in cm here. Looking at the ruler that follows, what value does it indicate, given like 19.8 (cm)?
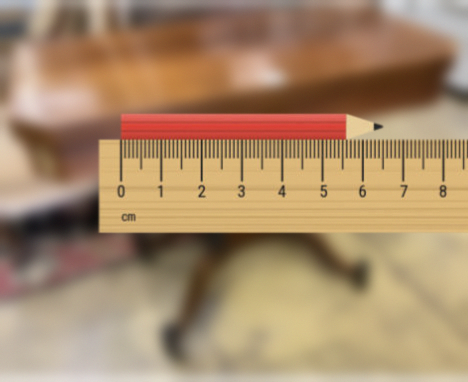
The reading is 6.5 (cm)
